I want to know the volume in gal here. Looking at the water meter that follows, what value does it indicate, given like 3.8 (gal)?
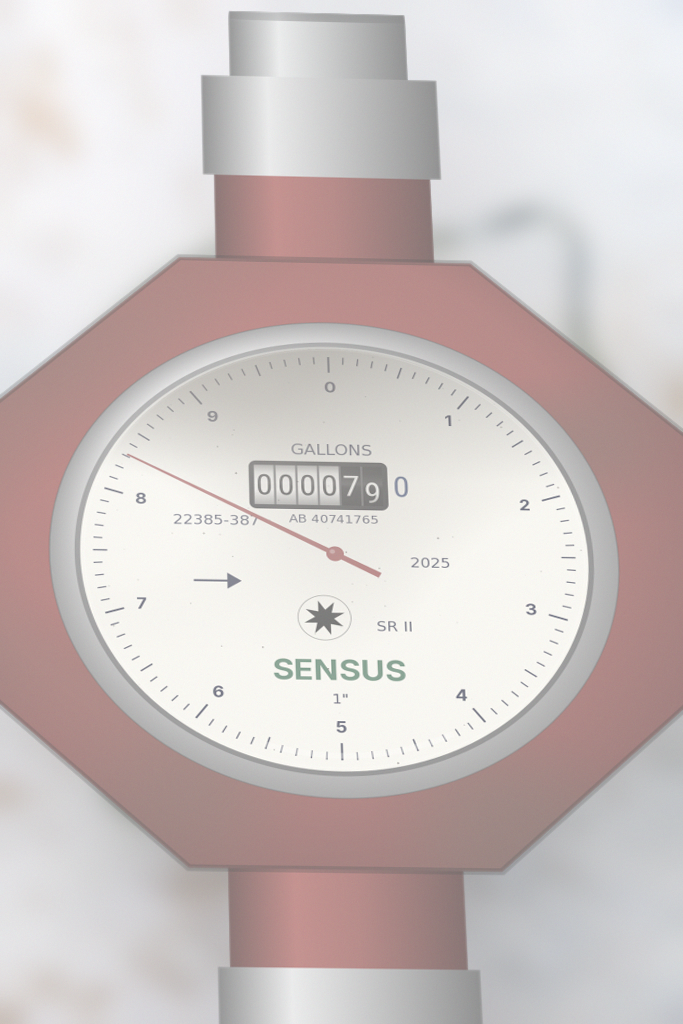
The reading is 788.3 (gal)
